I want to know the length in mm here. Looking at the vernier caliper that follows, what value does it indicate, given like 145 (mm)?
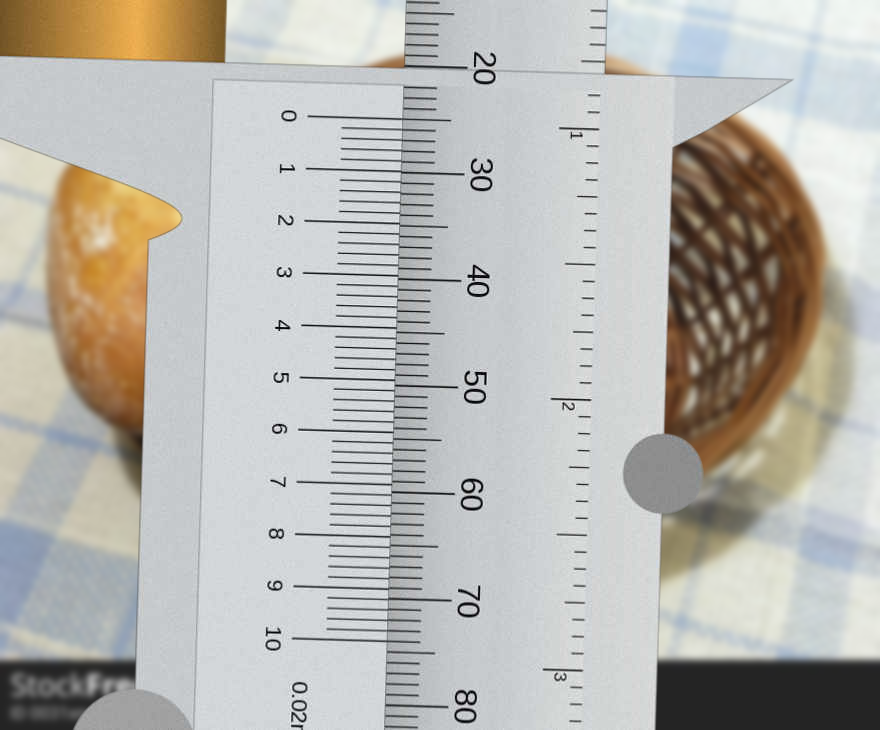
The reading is 25.0 (mm)
